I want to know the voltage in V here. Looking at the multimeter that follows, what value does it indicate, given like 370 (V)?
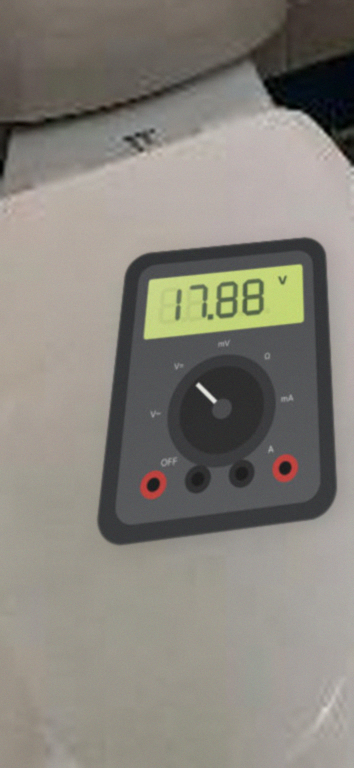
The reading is 17.88 (V)
